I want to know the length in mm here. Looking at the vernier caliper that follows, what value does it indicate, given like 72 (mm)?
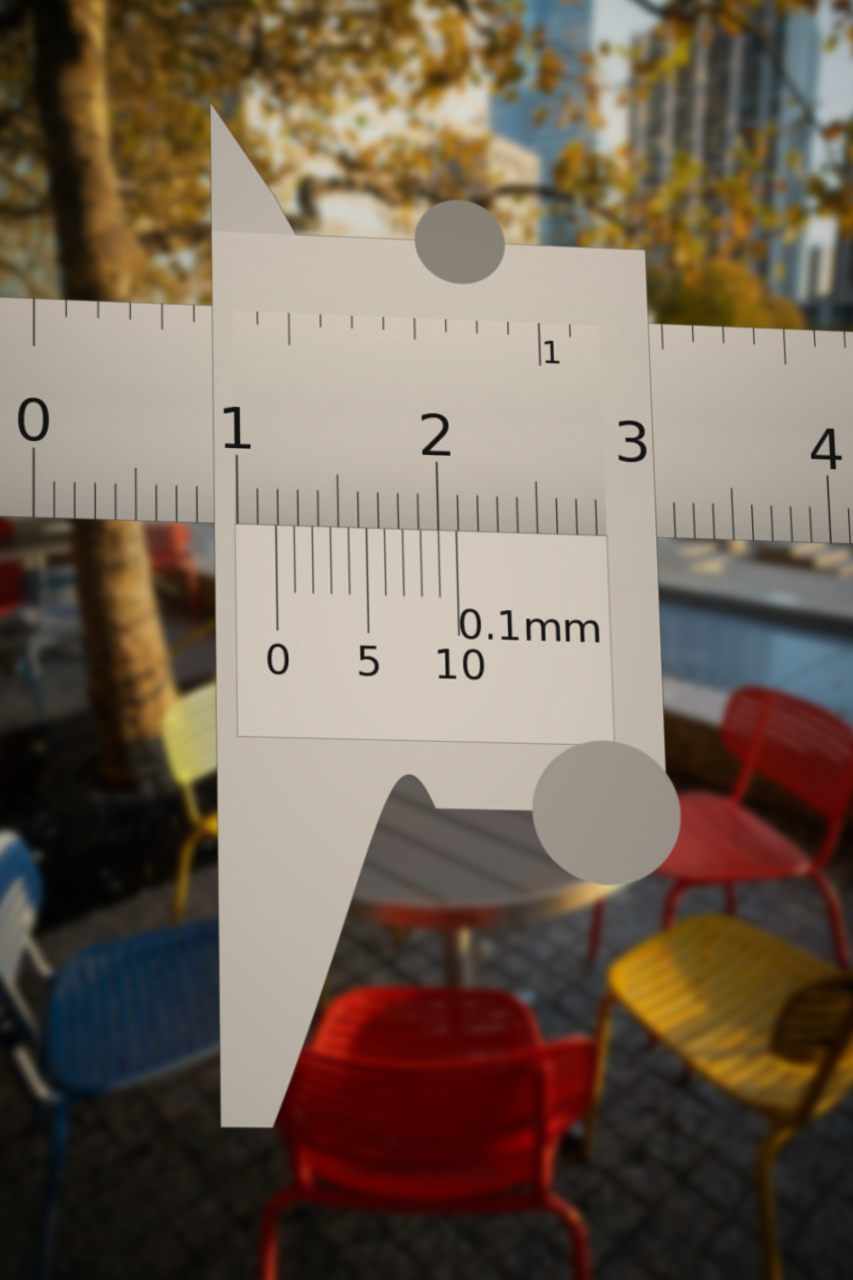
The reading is 11.9 (mm)
